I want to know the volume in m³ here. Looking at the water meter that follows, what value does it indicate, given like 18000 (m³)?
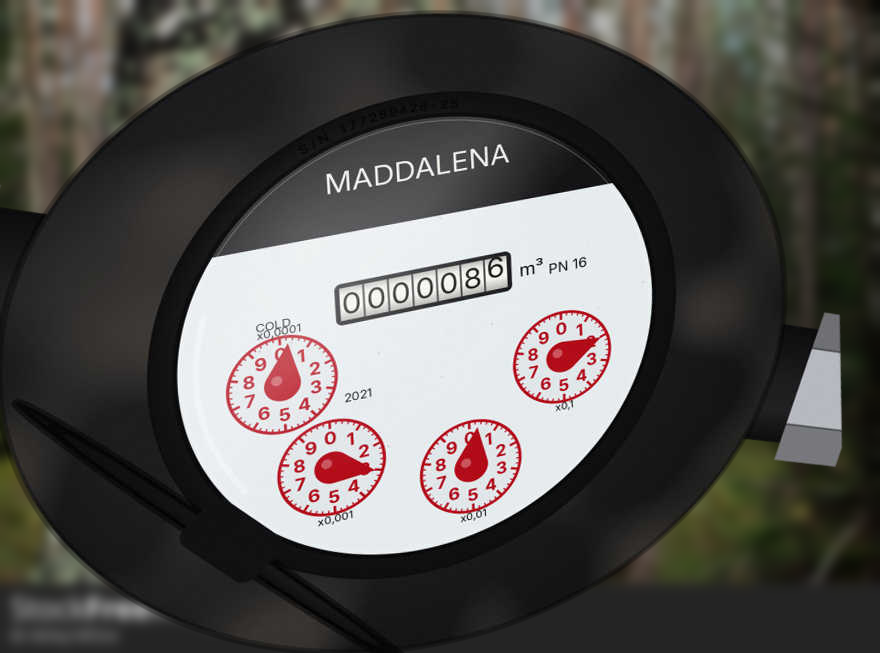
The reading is 86.2030 (m³)
